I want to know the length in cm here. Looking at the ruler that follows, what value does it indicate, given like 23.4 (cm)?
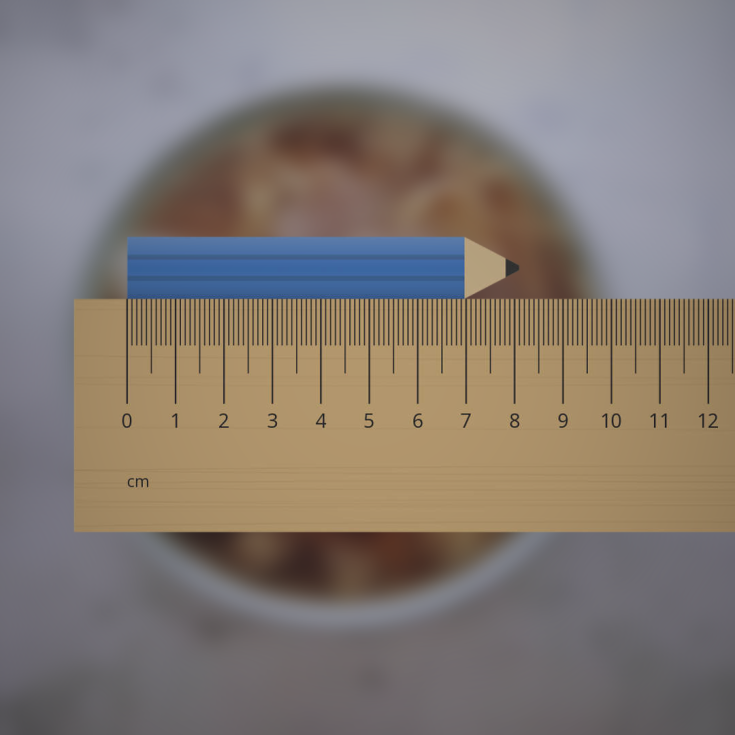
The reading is 8.1 (cm)
